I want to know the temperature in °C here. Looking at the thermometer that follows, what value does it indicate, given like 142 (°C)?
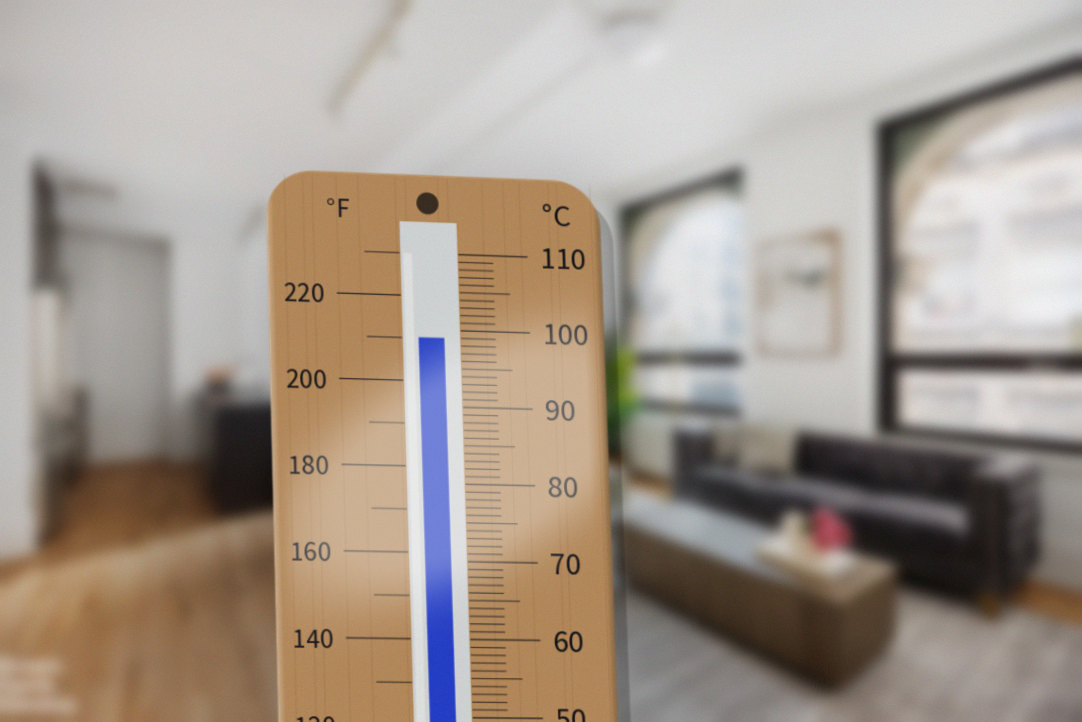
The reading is 99 (°C)
